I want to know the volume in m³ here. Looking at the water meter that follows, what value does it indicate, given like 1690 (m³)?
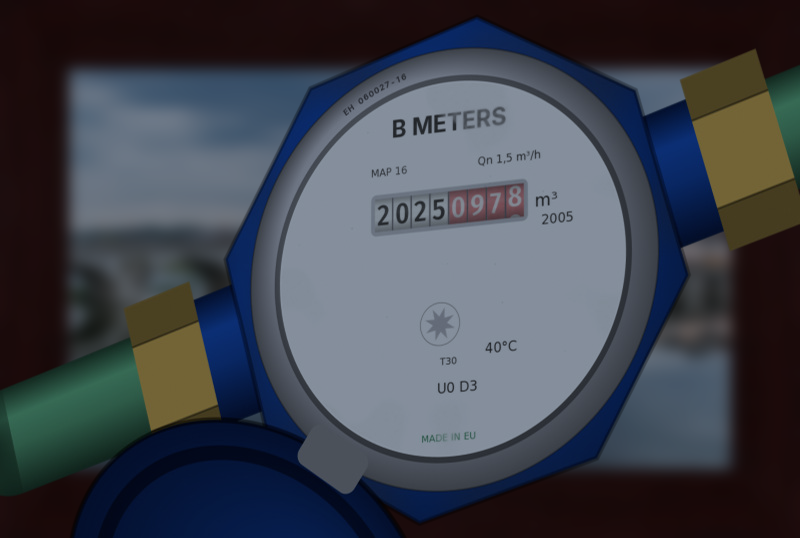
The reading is 2025.0978 (m³)
